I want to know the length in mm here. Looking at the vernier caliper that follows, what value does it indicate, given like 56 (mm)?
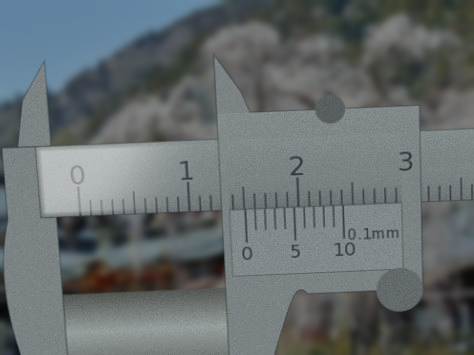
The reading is 15.1 (mm)
